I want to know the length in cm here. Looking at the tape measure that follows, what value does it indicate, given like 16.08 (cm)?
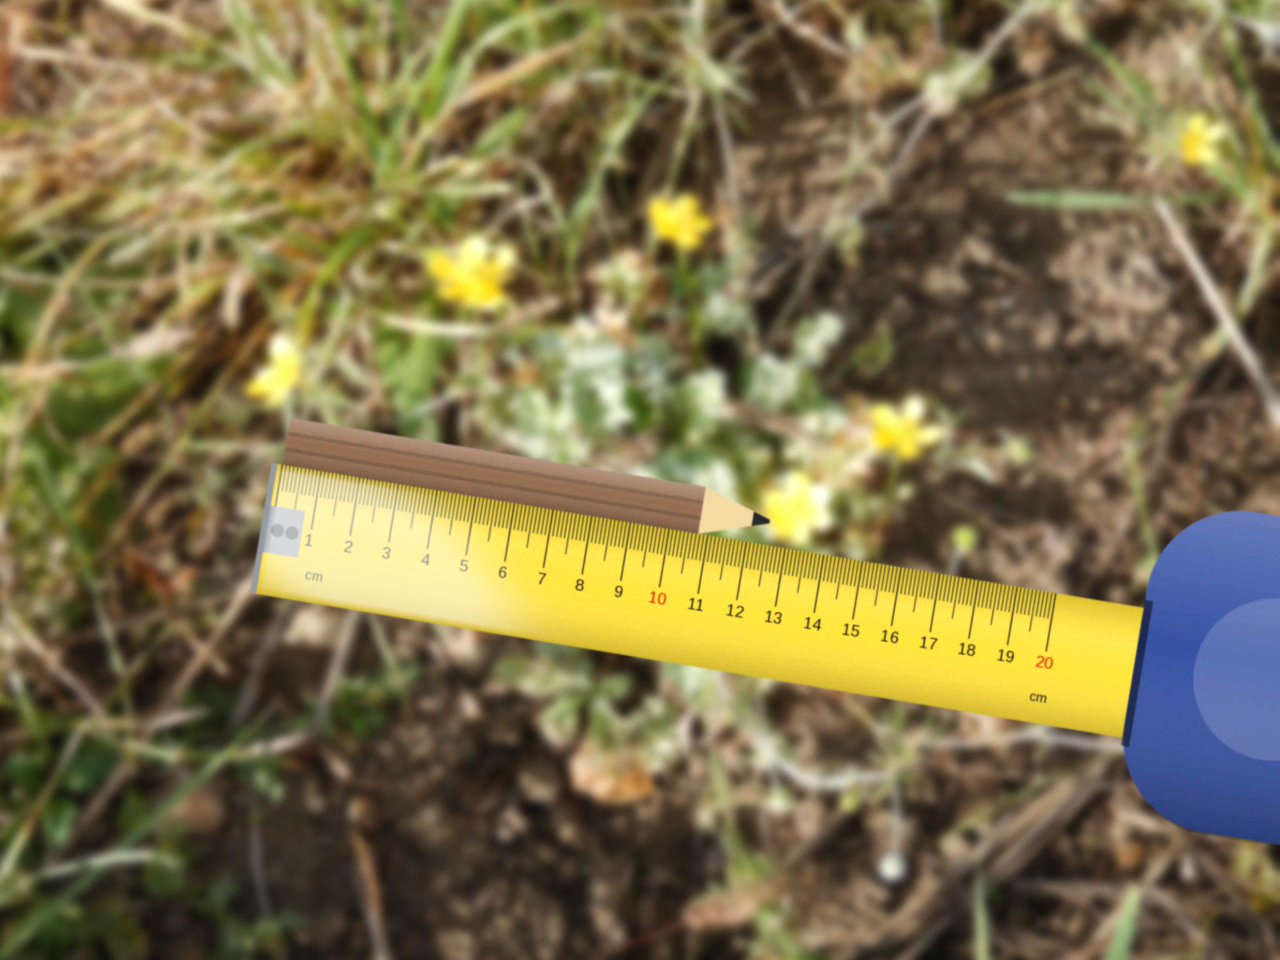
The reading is 12.5 (cm)
